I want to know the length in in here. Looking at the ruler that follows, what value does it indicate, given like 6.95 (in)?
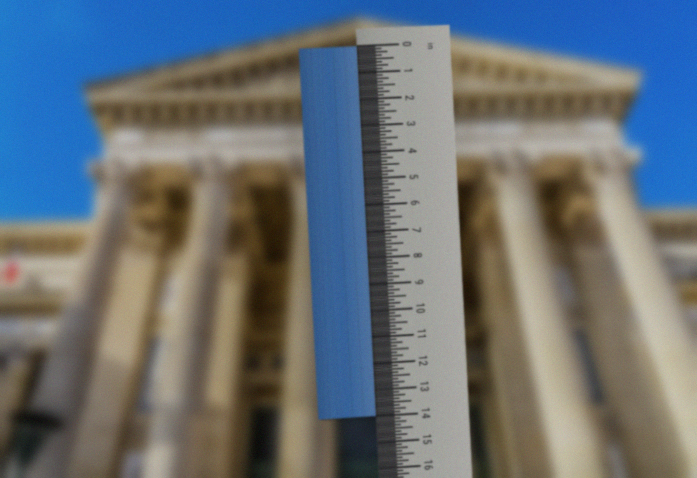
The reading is 14 (in)
